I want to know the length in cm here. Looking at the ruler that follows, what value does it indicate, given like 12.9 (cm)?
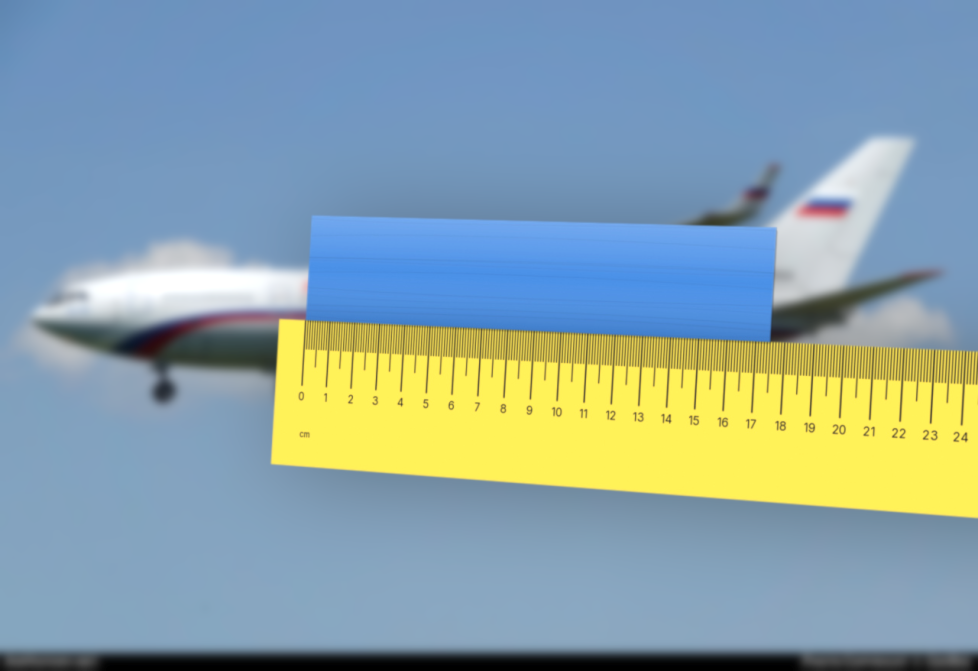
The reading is 17.5 (cm)
